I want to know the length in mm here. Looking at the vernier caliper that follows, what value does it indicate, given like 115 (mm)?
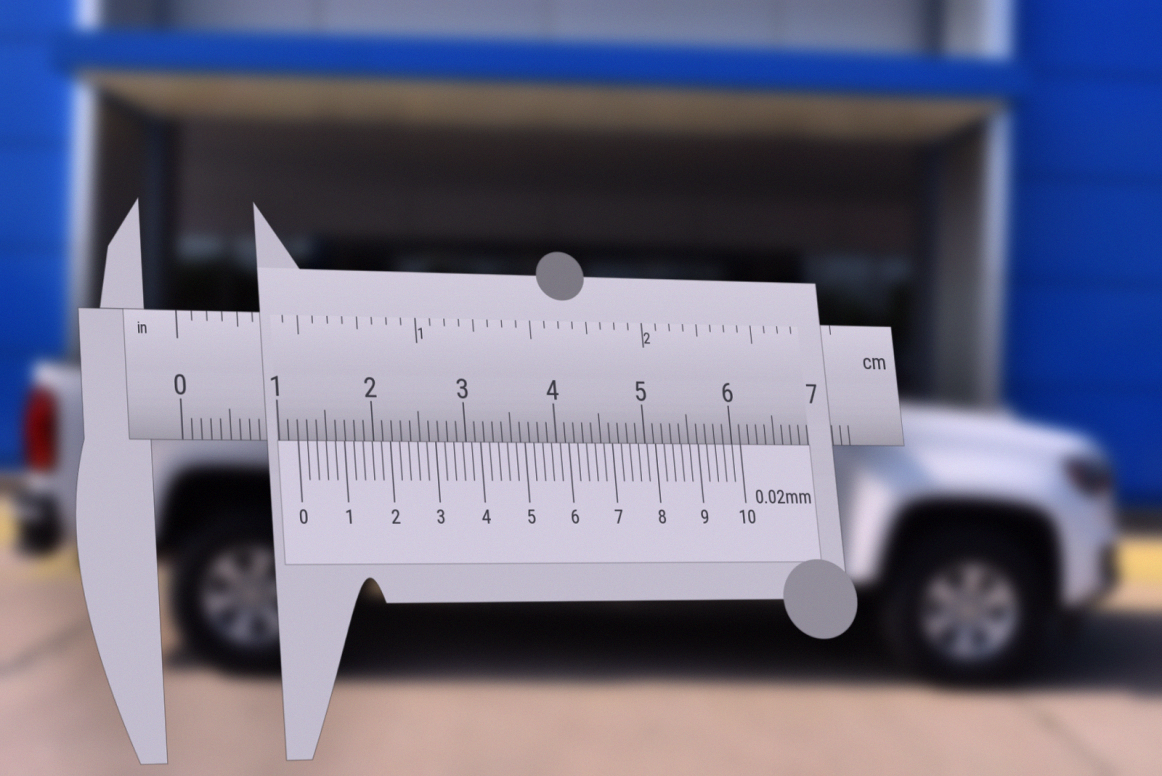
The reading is 12.0 (mm)
